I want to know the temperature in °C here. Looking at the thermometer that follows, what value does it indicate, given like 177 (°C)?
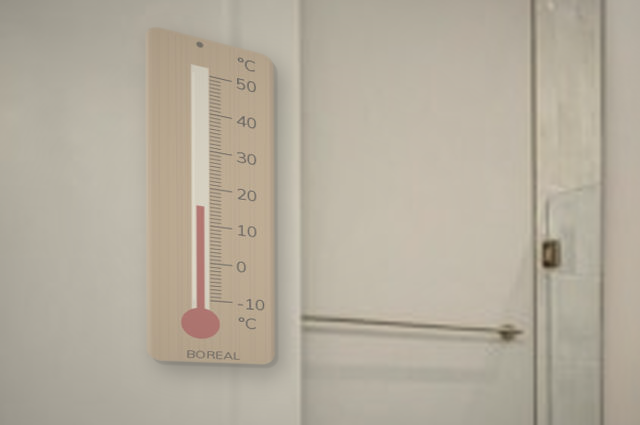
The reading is 15 (°C)
